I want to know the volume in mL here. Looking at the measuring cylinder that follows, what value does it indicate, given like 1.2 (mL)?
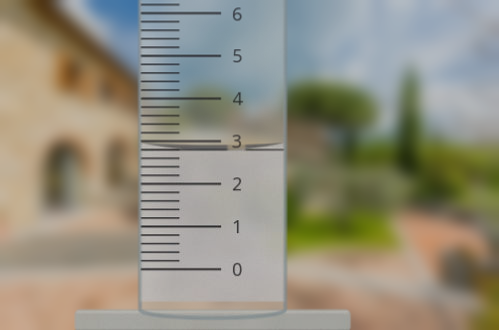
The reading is 2.8 (mL)
